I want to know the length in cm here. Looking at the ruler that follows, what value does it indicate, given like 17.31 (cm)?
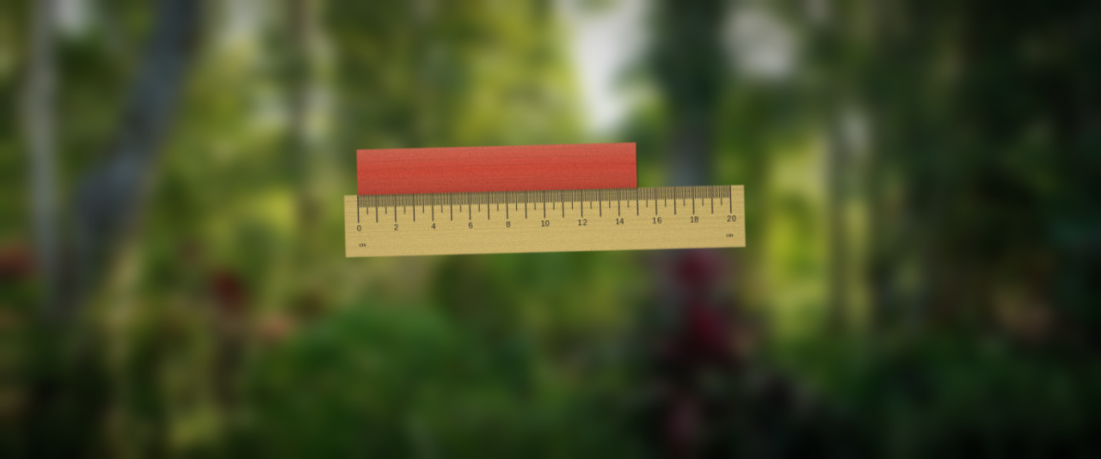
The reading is 15 (cm)
